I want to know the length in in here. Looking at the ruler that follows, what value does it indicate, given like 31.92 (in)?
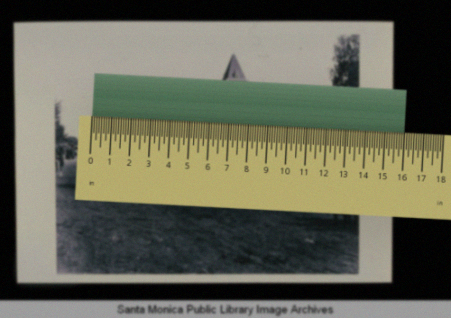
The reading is 16 (in)
